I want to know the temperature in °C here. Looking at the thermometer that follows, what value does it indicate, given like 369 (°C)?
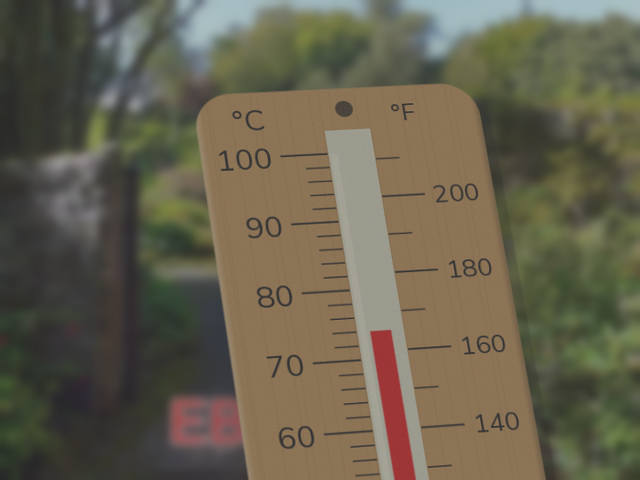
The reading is 74 (°C)
